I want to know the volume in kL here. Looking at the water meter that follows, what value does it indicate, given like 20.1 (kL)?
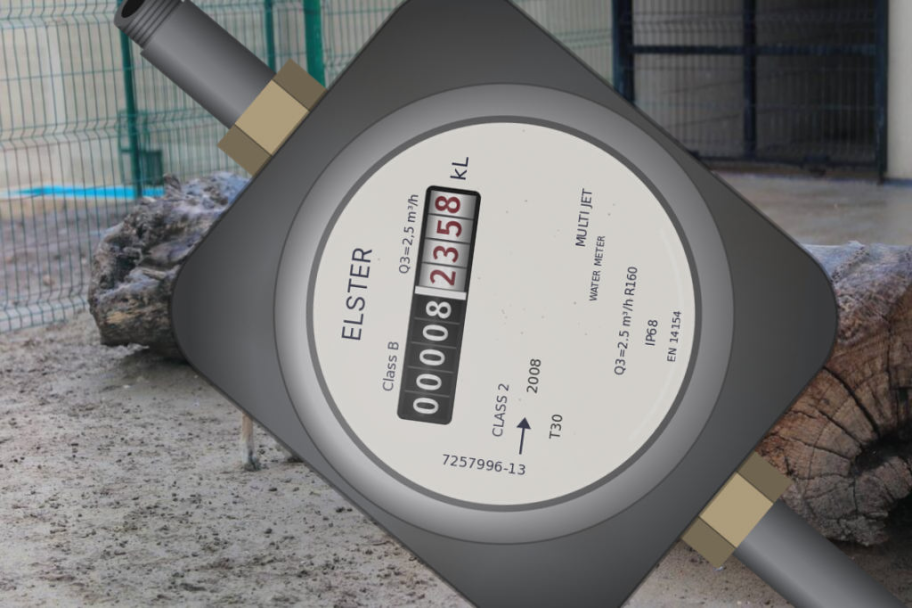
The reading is 8.2358 (kL)
